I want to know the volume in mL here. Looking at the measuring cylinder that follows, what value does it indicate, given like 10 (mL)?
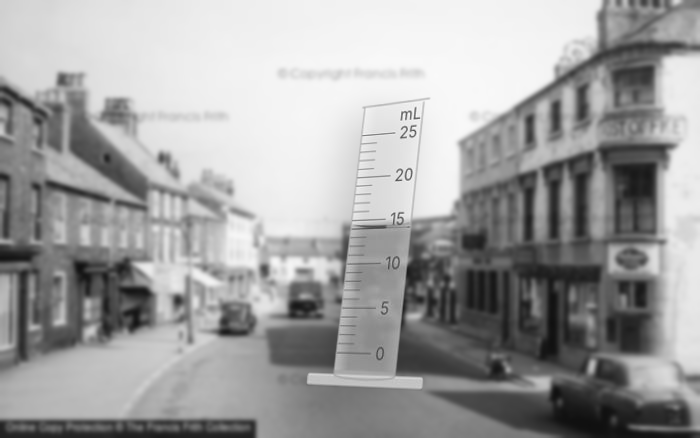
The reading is 14 (mL)
